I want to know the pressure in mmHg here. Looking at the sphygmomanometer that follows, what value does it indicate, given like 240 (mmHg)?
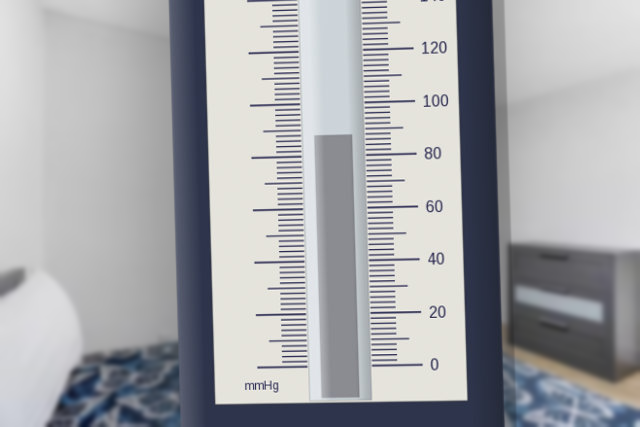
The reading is 88 (mmHg)
